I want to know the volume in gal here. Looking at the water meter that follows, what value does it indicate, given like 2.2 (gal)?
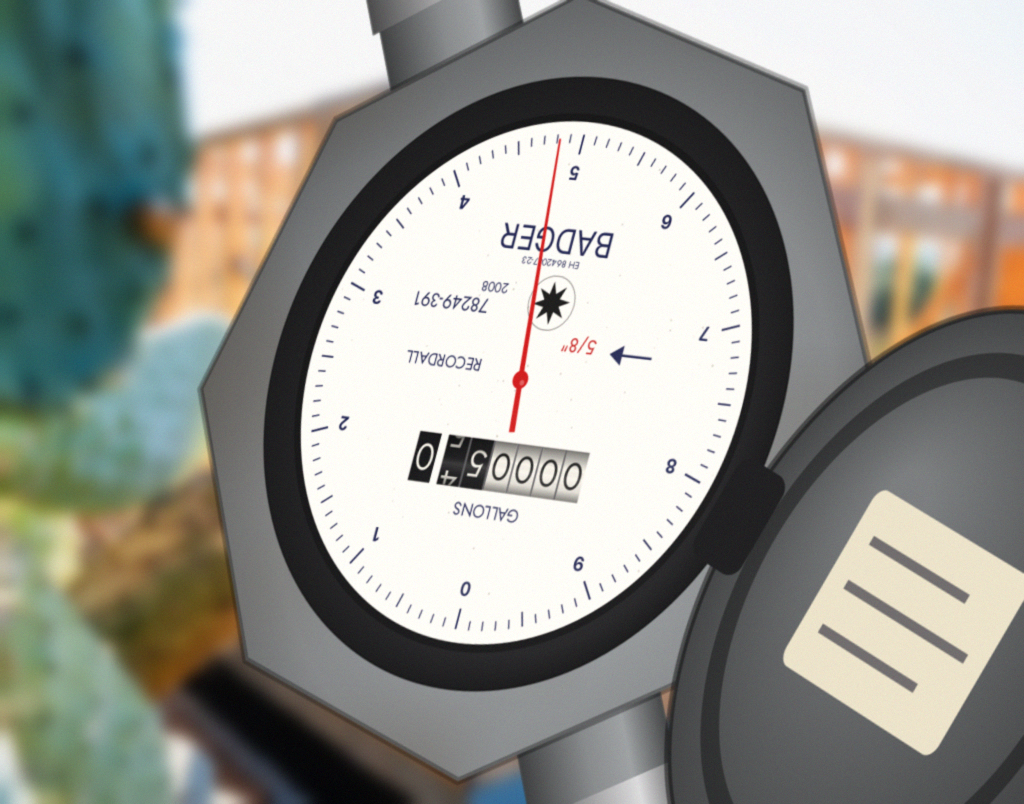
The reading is 544.8 (gal)
